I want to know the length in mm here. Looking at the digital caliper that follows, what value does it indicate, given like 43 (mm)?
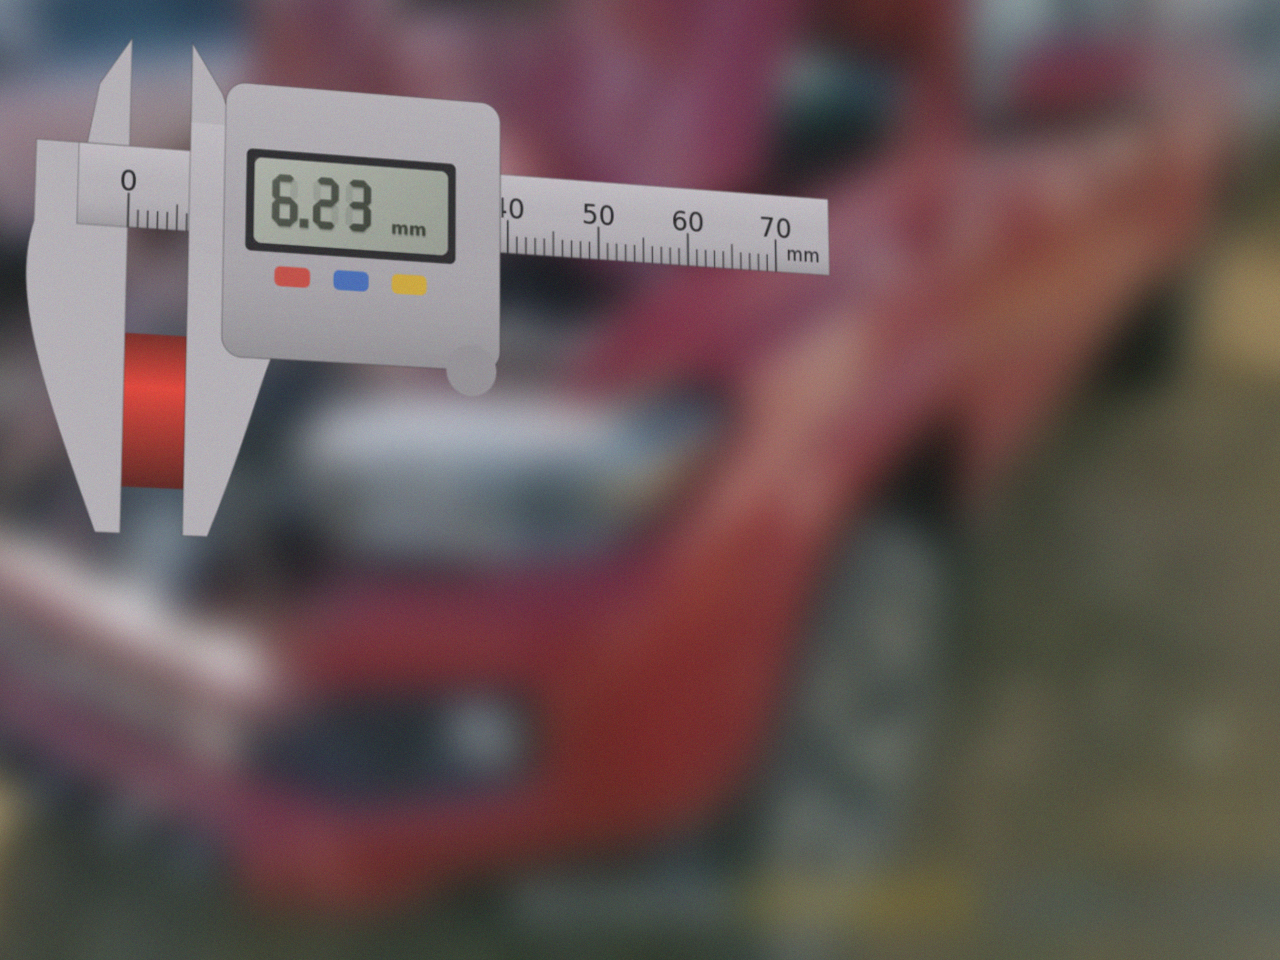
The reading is 6.23 (mm)
